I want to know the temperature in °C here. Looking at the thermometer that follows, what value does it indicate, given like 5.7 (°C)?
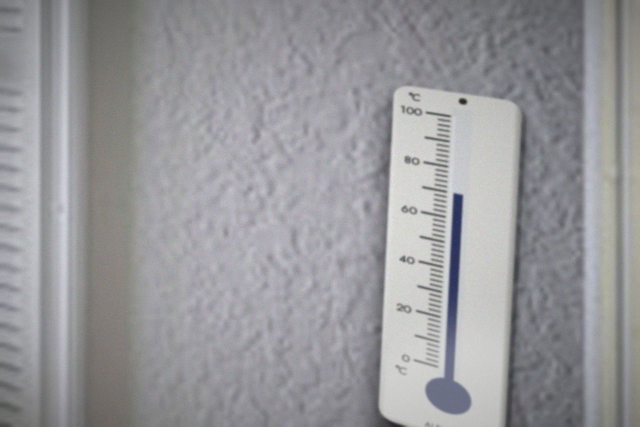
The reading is 70 (°C)
